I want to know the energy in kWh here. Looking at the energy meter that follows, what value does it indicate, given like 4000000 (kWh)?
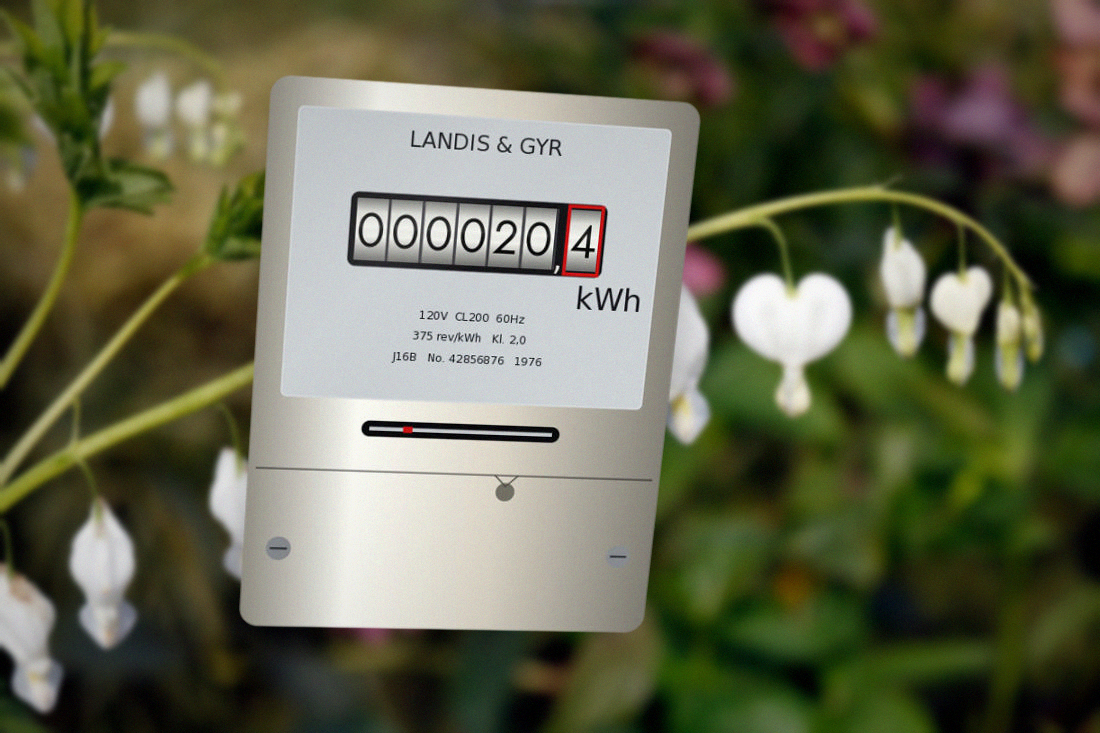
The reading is 20.4 (kWh)
